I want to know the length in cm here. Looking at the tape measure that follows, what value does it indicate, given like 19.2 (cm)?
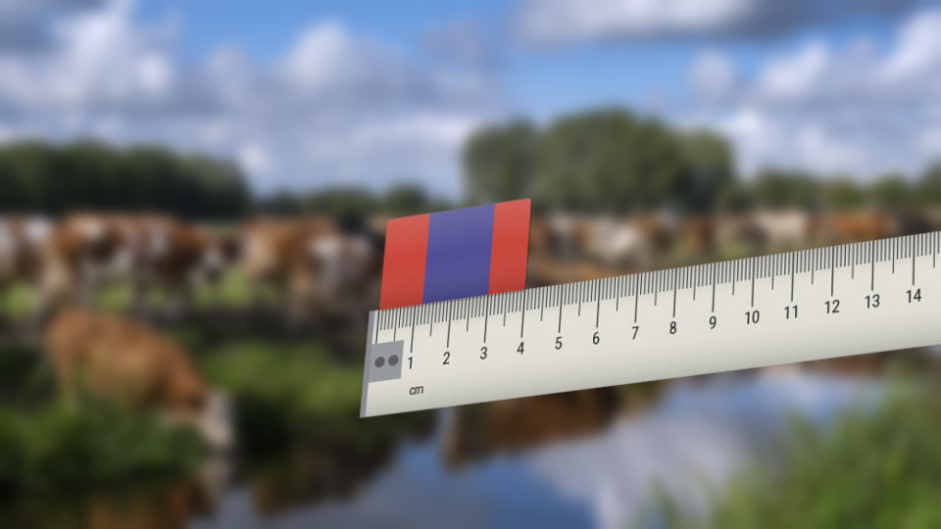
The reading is 4 (cm)
